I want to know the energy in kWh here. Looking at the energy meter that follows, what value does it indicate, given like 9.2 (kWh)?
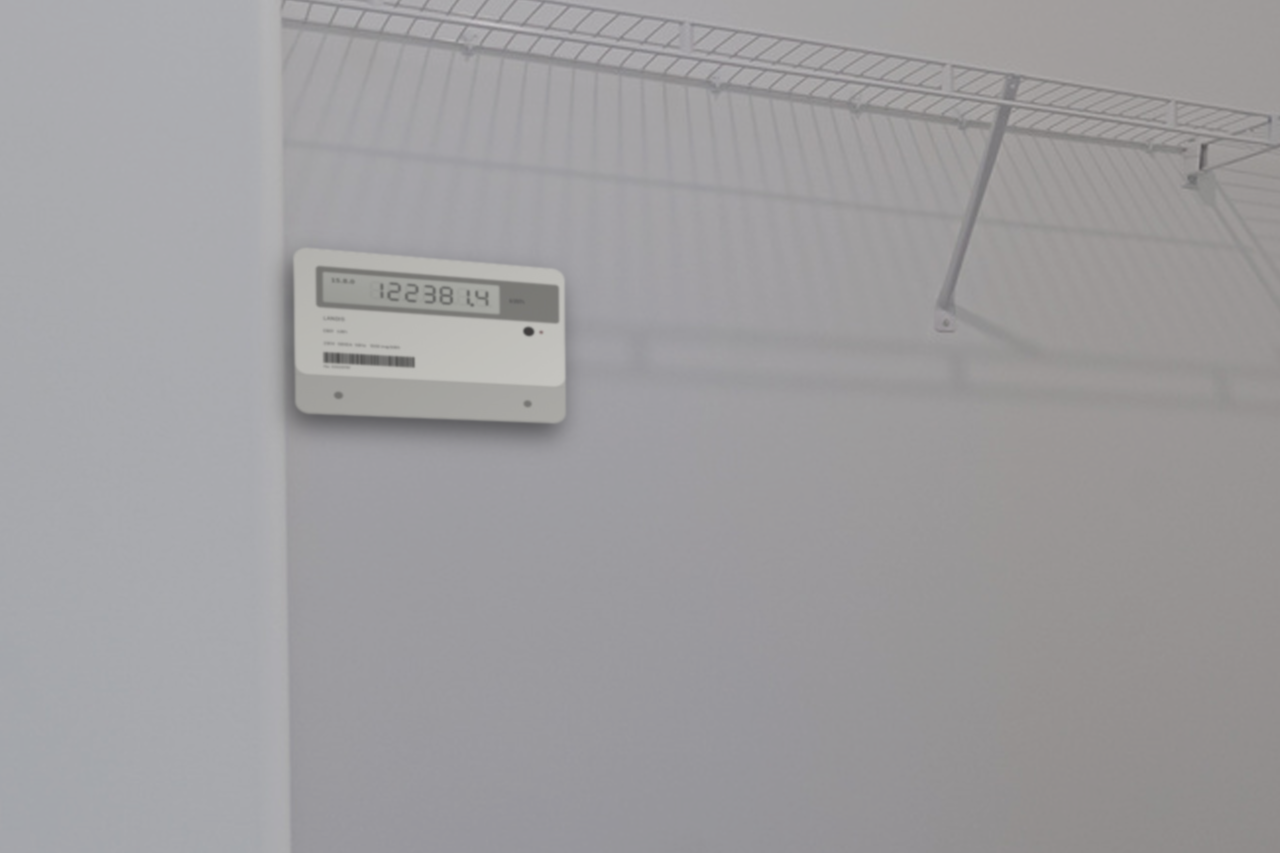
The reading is 122381.4 (kWh)
